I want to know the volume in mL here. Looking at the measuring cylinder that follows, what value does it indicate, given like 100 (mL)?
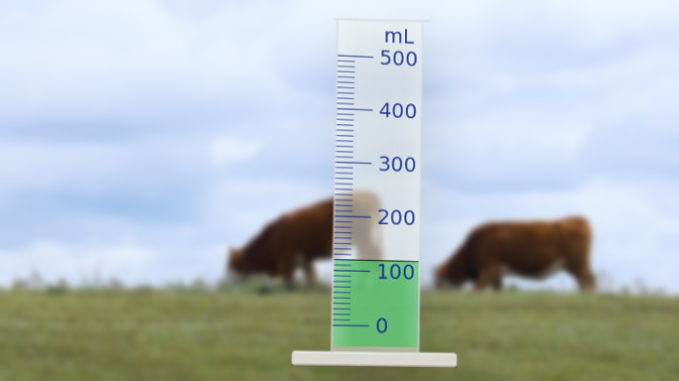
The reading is 120 (mL)
